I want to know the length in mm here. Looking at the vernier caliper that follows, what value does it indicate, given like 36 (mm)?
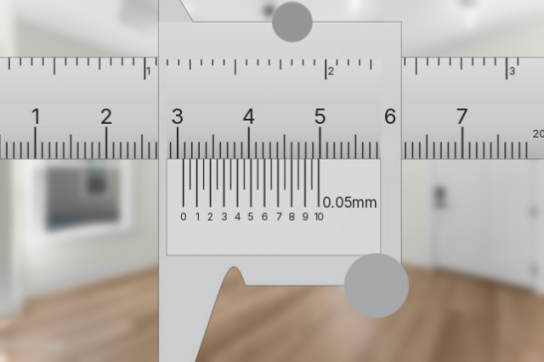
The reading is 30.8 (mm)
